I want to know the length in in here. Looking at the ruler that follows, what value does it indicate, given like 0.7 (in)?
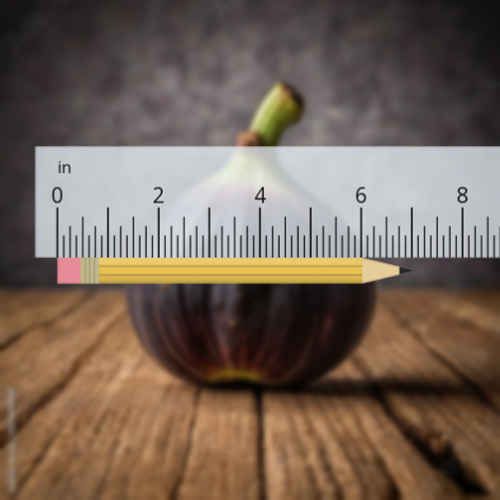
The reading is 7 (in)
